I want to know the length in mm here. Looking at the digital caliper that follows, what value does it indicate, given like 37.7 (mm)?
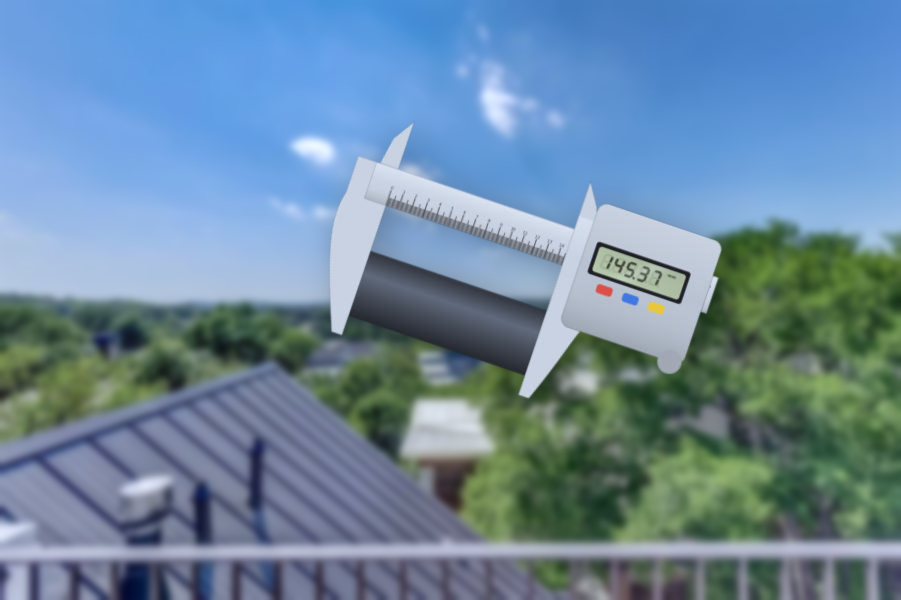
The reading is 145.37 (mm)
